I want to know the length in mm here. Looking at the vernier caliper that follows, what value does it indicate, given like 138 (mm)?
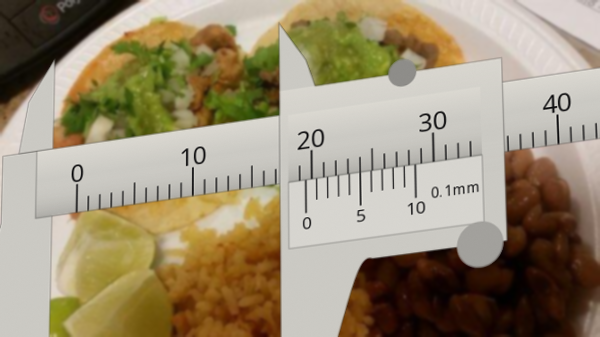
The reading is 19.5 (mm)
